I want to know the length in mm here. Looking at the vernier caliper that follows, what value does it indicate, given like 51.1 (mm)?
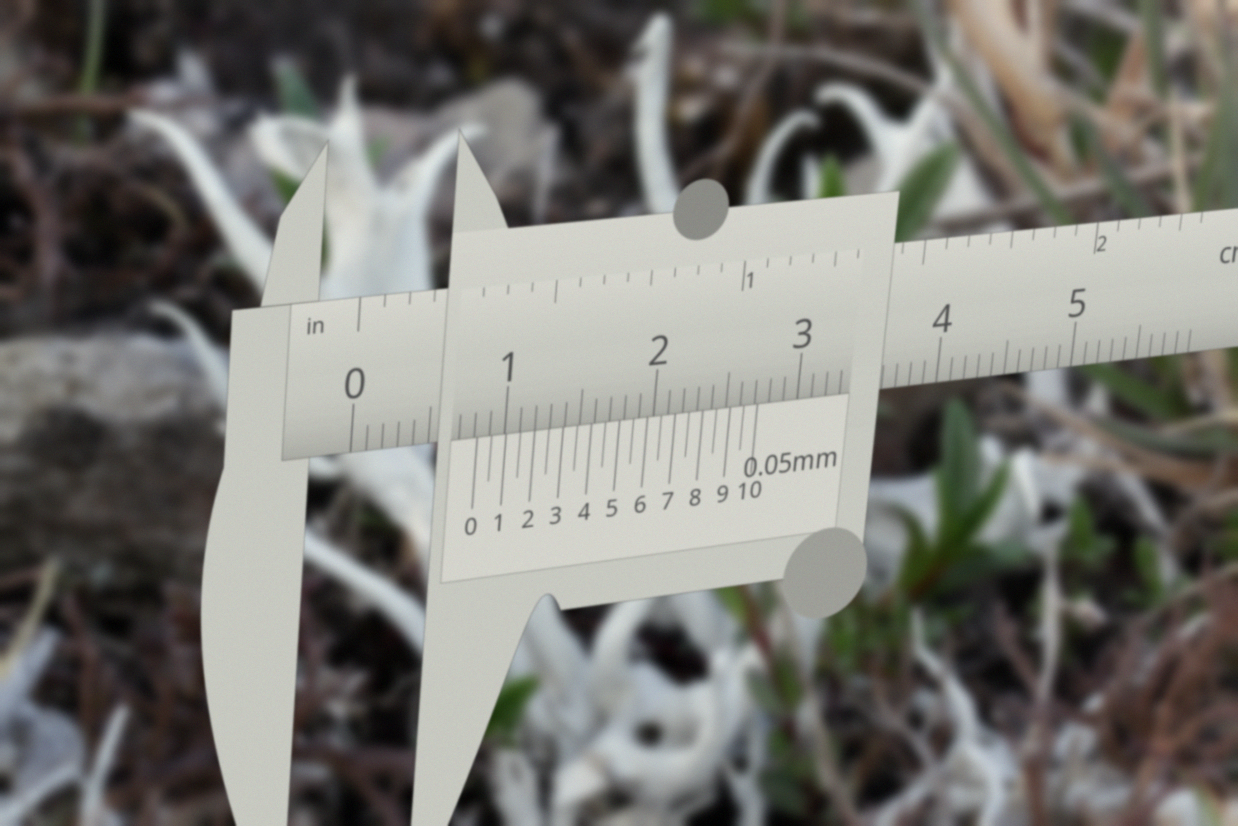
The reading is 8.2 (mm)
